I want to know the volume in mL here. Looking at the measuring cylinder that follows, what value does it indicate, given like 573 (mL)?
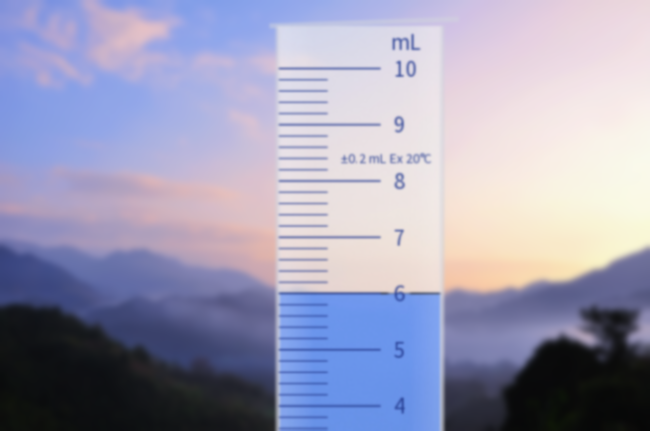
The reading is 6 (mL)
